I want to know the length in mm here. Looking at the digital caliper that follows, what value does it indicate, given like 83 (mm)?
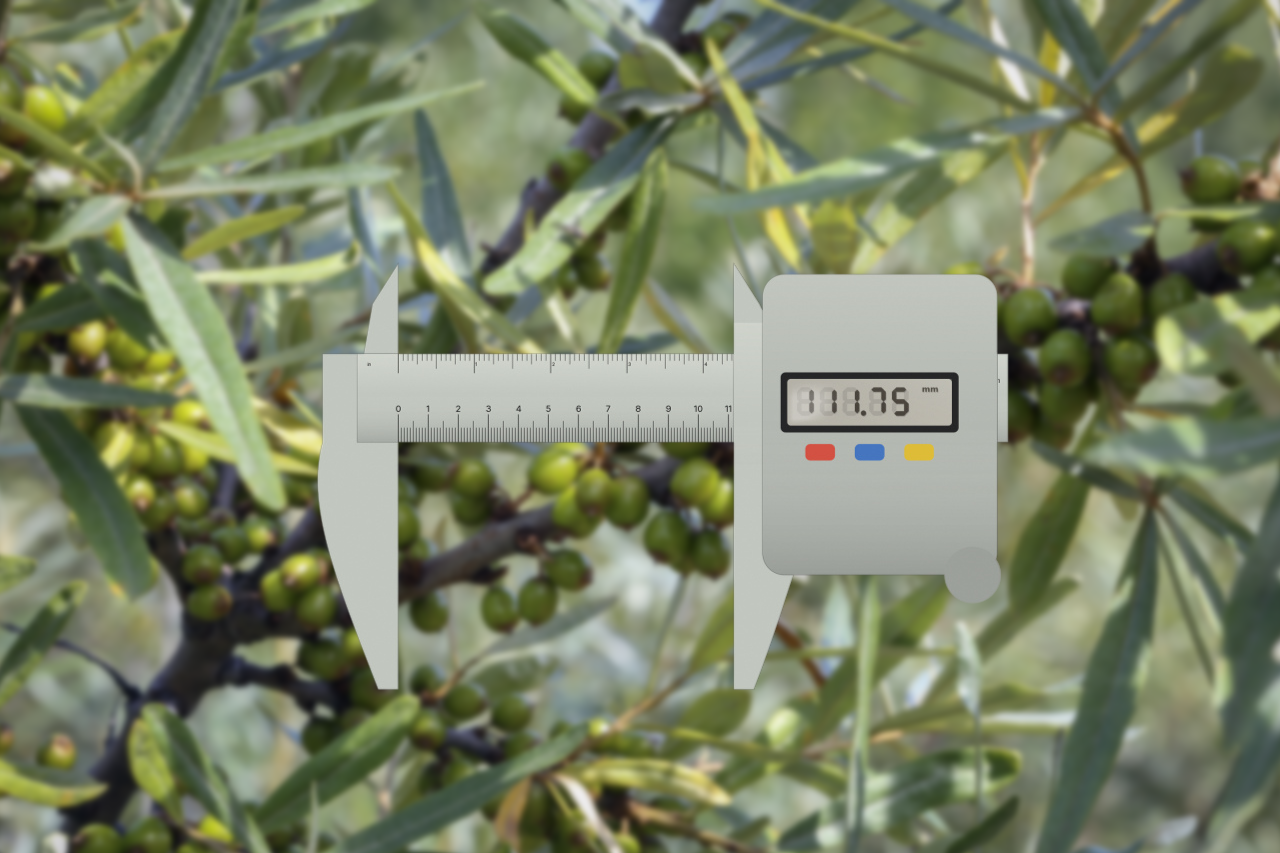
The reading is 111.75 (mm)
